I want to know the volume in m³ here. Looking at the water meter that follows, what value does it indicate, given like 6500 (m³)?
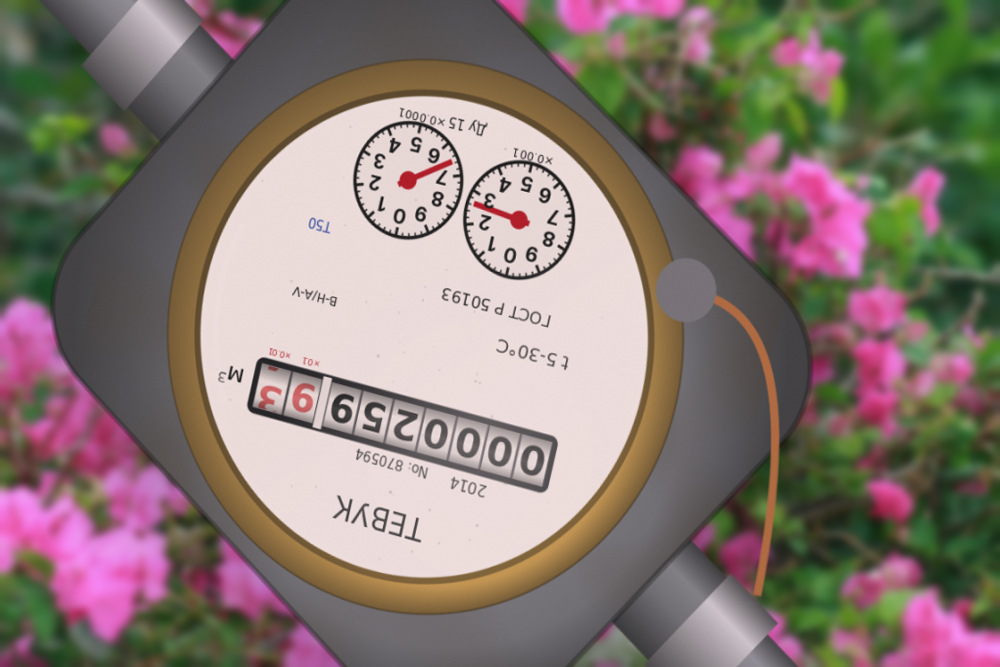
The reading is 259.9326 (m³)
